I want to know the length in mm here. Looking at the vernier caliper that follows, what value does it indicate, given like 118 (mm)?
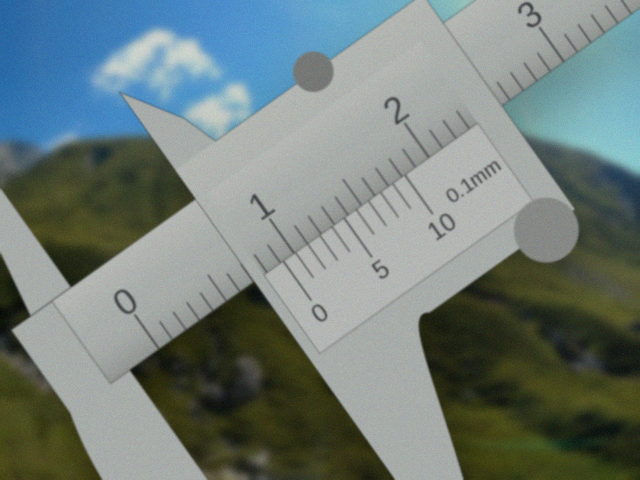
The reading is 9.2 (mm)
